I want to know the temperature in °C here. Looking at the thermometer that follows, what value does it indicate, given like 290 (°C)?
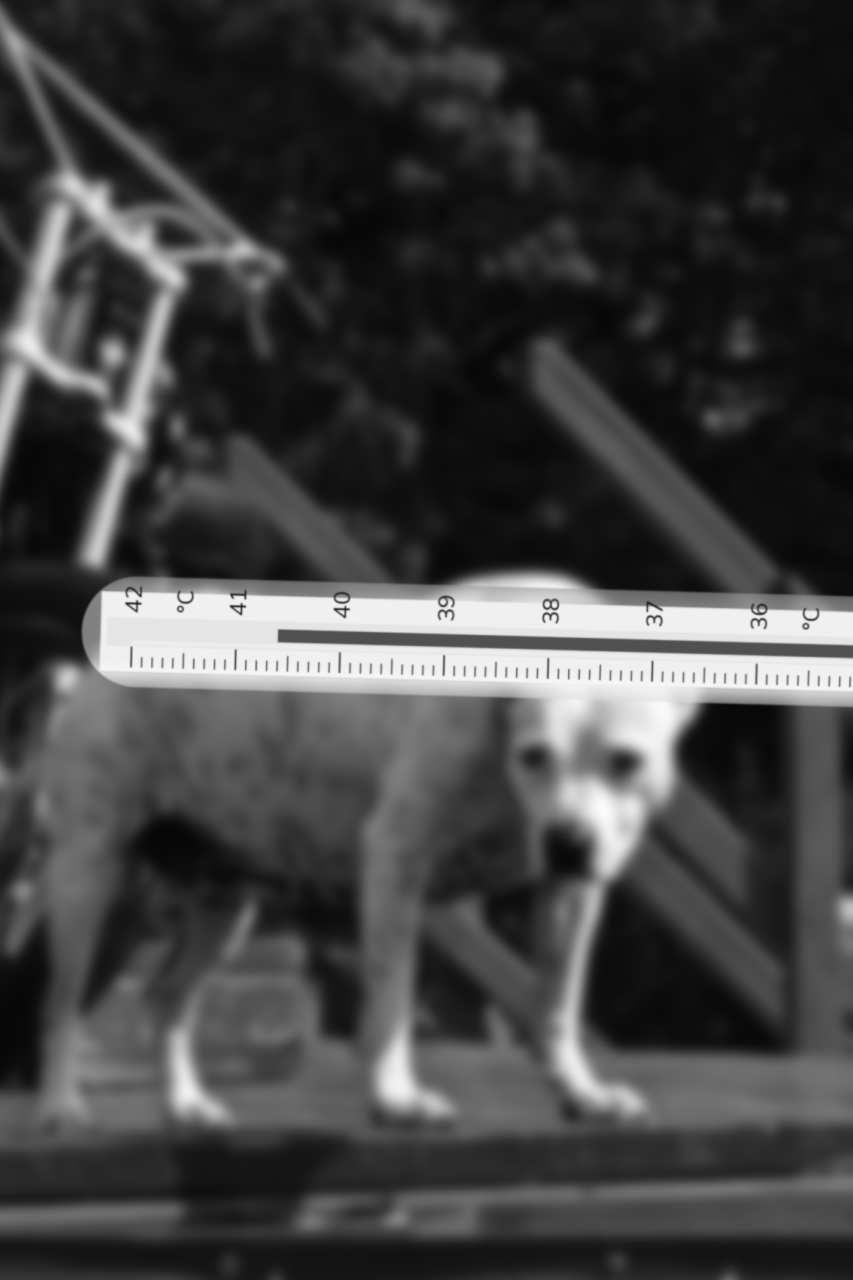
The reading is 40.6 (°C)
